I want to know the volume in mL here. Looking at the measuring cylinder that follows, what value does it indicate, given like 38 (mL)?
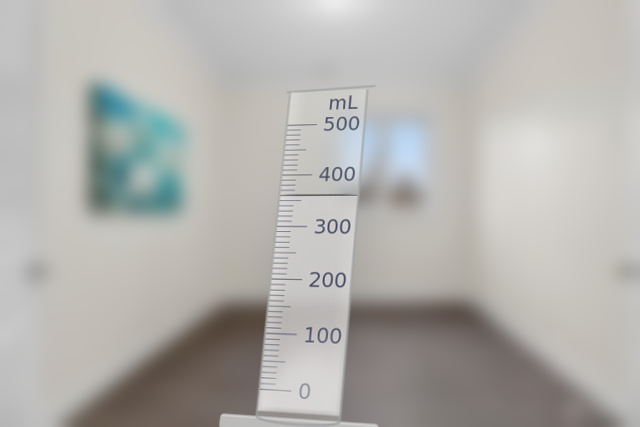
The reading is 360 (mL)
